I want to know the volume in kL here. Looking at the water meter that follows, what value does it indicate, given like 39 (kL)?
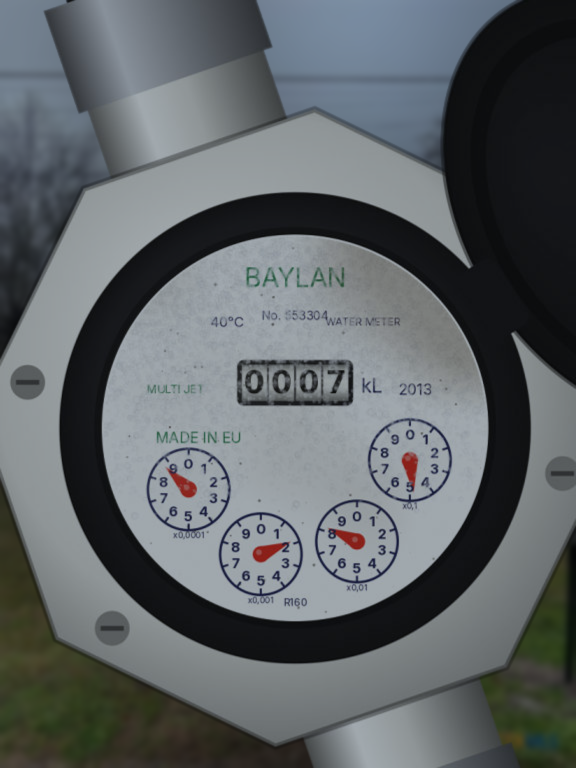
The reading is 7.4818 (kL)
